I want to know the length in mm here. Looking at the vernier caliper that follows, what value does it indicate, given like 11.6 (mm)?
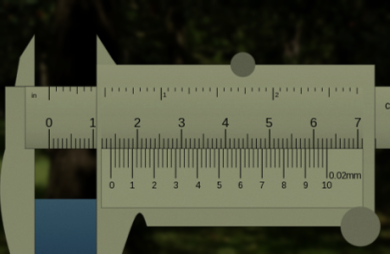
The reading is 14.0 (mm)
